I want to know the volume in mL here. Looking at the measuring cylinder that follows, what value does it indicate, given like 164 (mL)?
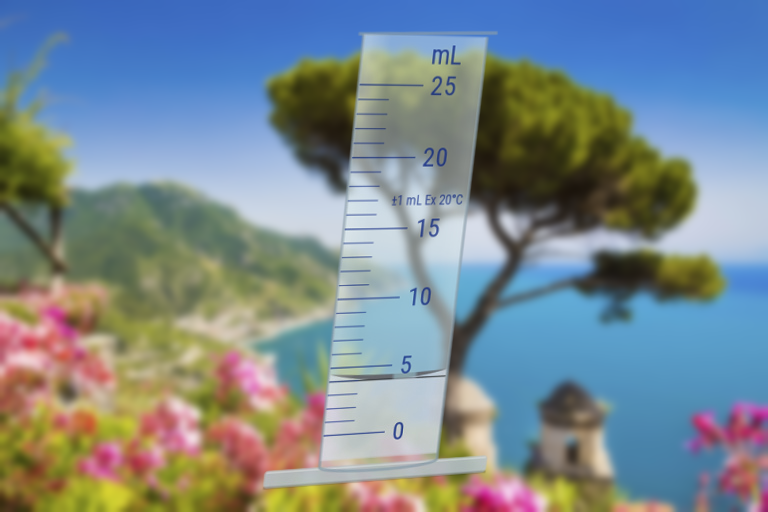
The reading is 4 (mL)
